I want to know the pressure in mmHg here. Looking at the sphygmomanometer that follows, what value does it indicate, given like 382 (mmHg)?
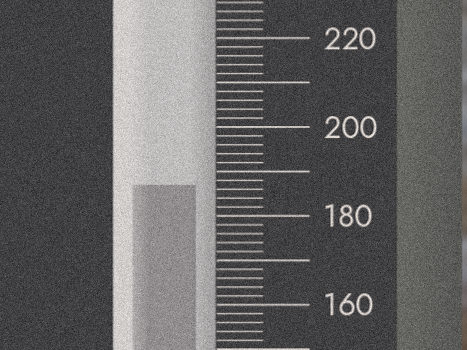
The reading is 187 (mmHg)
